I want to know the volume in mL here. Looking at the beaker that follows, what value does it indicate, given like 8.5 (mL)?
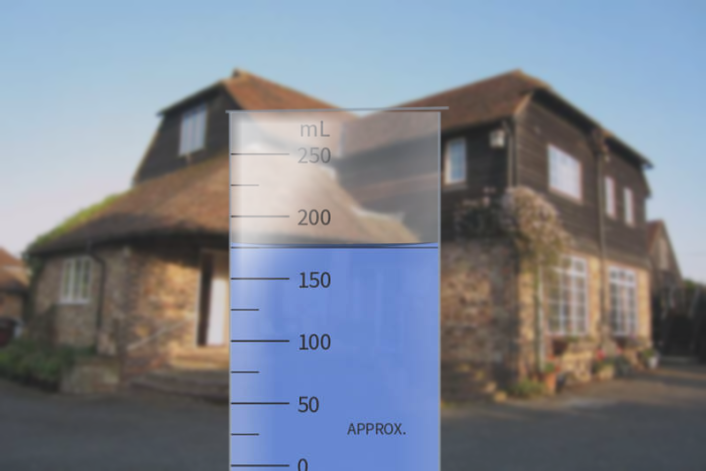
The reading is 175 (mL)
